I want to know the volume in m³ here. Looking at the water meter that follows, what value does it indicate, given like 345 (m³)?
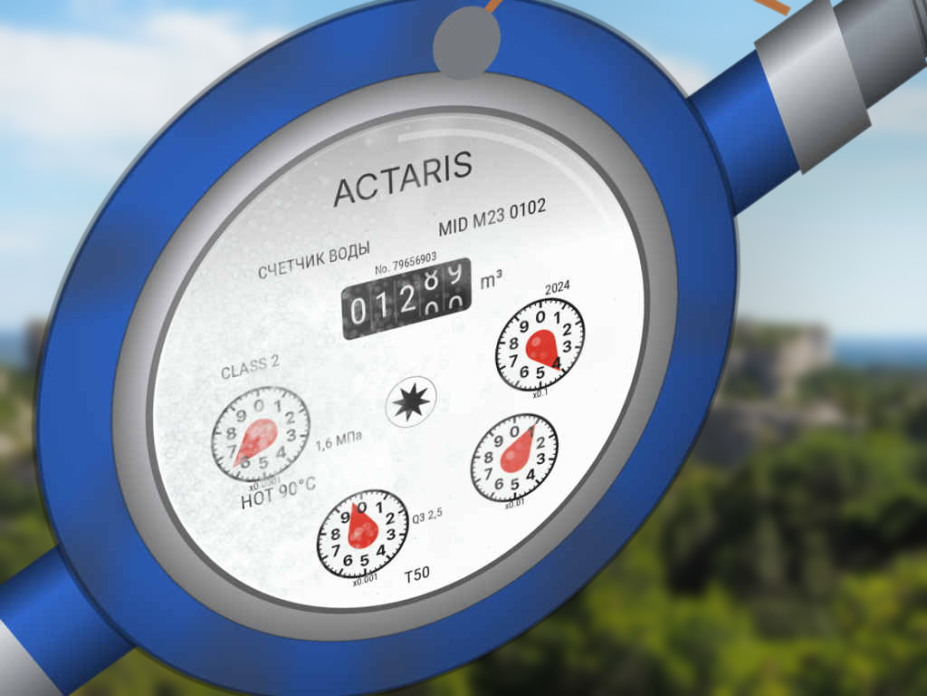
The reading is 1289.4096 (m³)
